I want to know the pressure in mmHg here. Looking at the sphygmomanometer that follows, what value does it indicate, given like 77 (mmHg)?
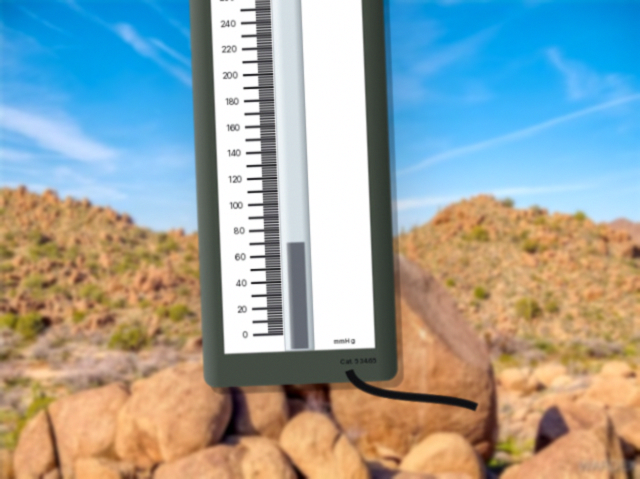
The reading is 70 (mmHg)
